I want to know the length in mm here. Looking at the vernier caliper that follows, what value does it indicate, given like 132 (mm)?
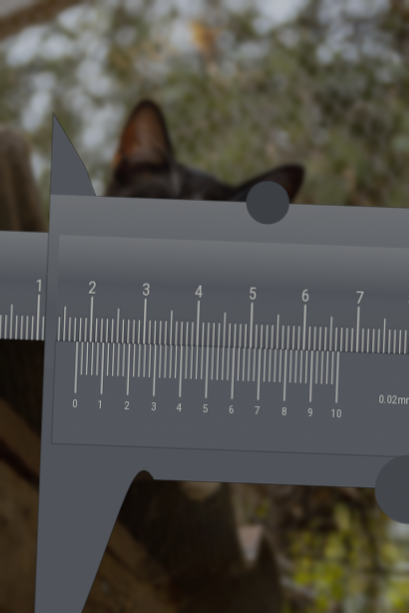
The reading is 17.5 (mm)
